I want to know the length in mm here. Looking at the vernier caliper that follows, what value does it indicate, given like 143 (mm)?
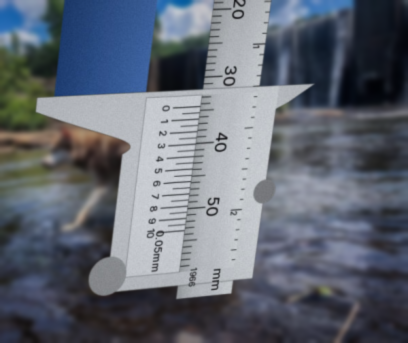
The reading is 34.4 (mm)
